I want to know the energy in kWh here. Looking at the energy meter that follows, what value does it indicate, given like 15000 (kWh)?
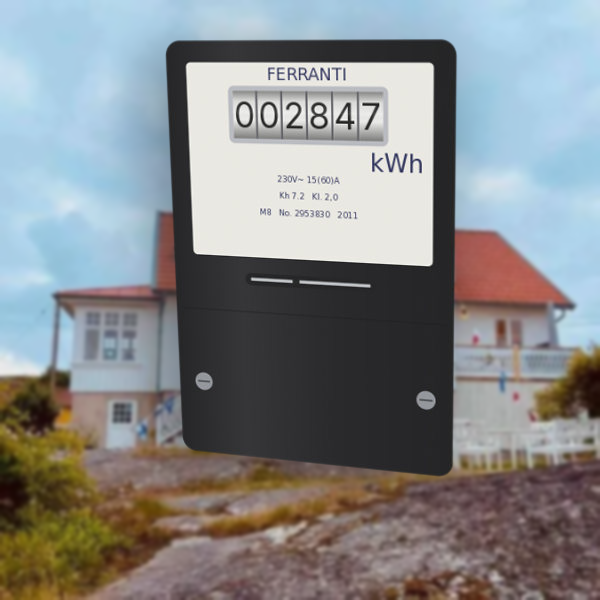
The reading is 2847 (kWh)
